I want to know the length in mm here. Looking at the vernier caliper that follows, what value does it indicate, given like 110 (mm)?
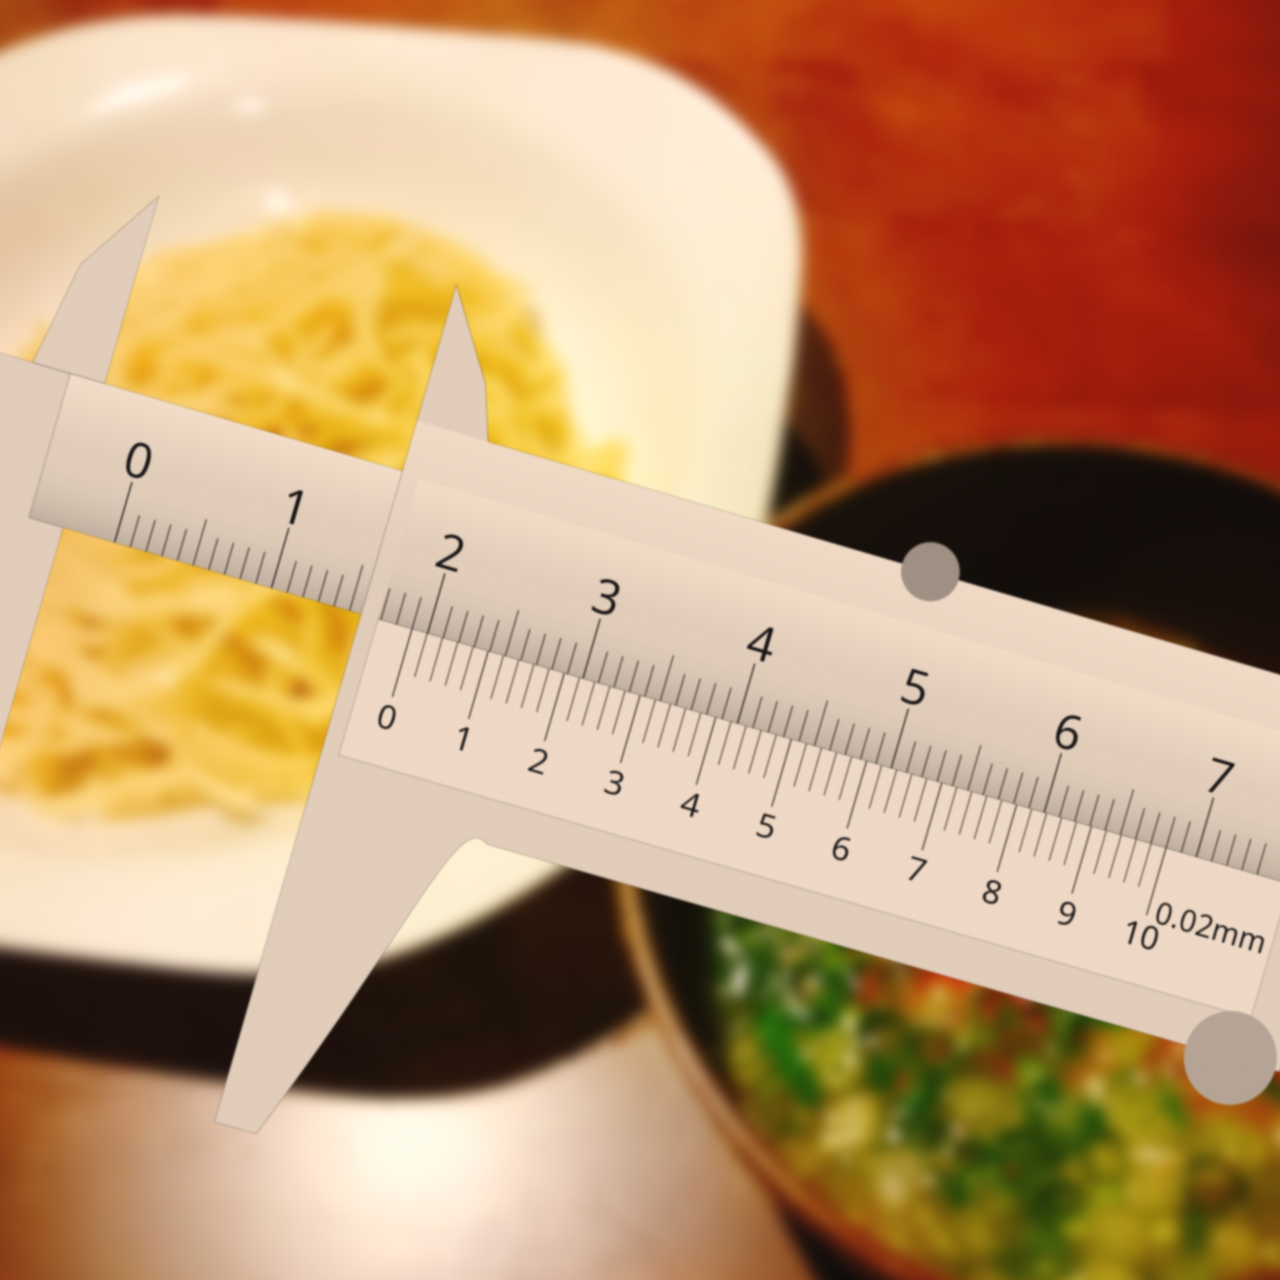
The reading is 19.0 (mm)
